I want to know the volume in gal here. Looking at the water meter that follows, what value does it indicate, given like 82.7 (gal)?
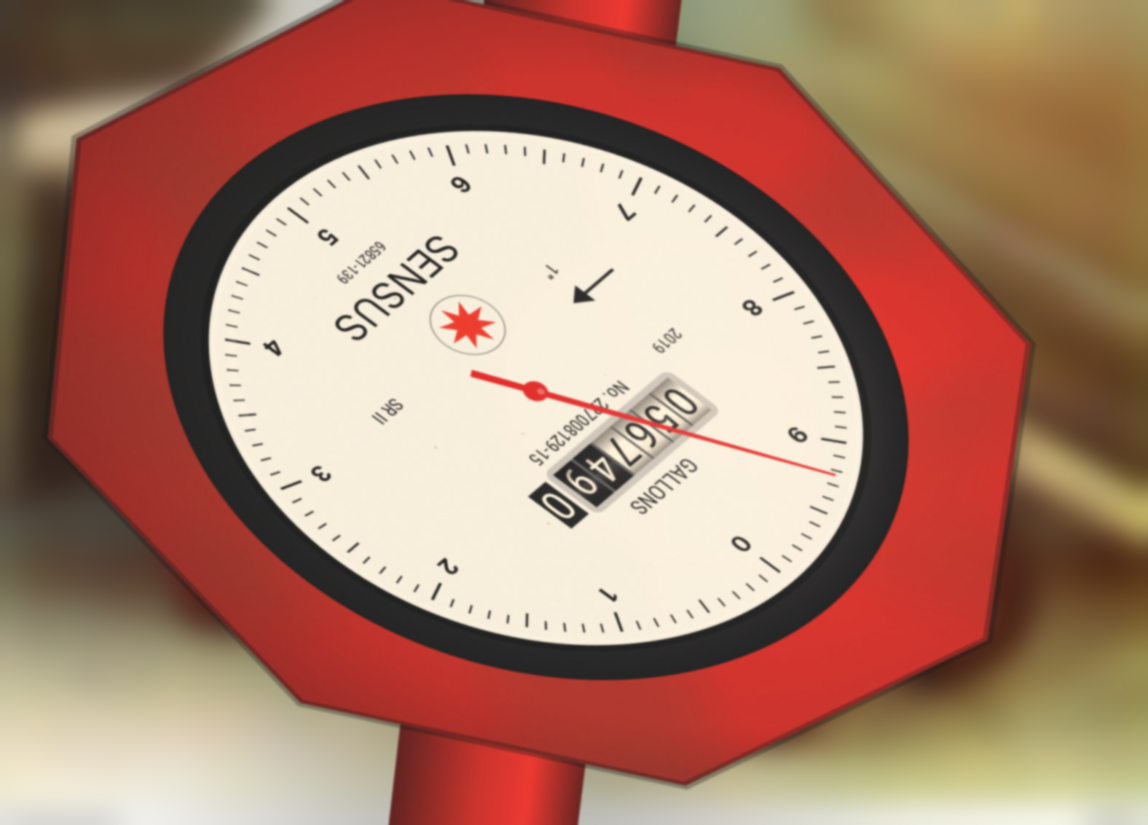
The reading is 567489.2 (gal)
